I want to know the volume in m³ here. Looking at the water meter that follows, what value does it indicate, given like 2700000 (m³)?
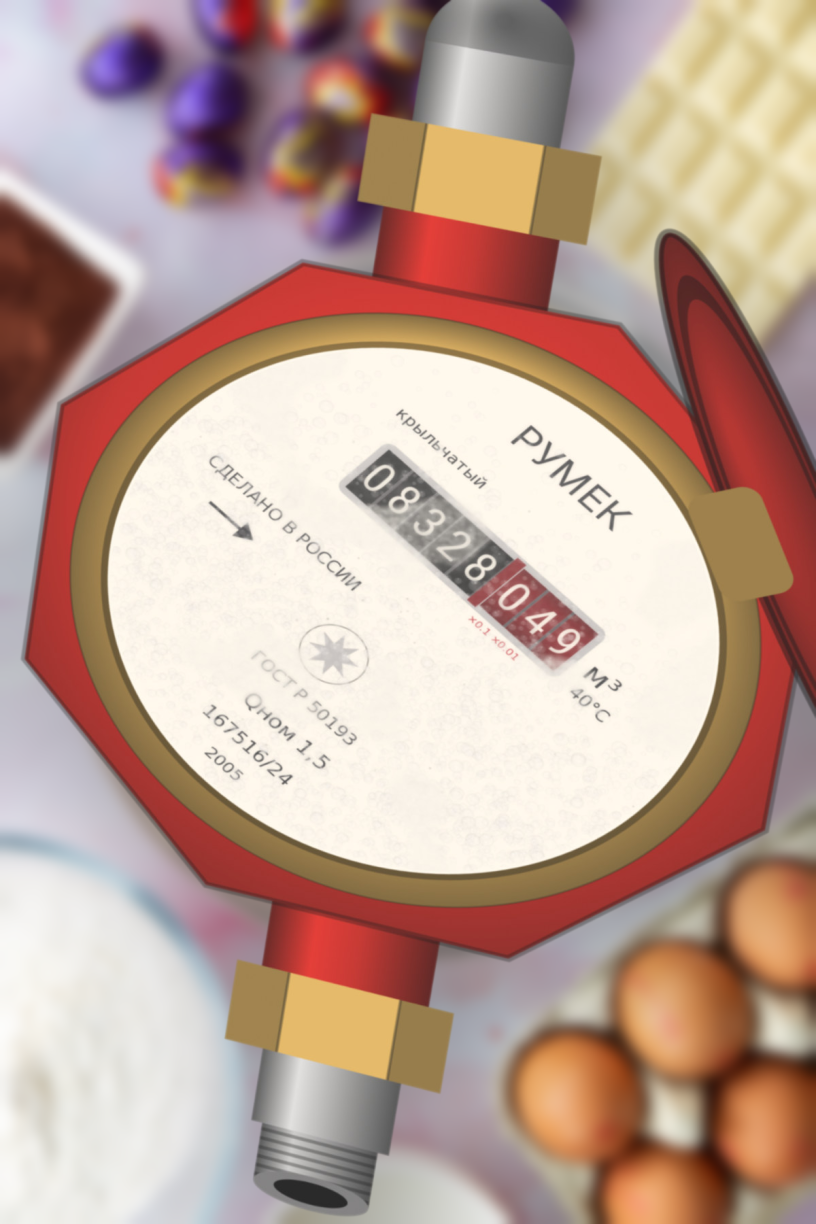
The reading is 8328.049 (m³)
